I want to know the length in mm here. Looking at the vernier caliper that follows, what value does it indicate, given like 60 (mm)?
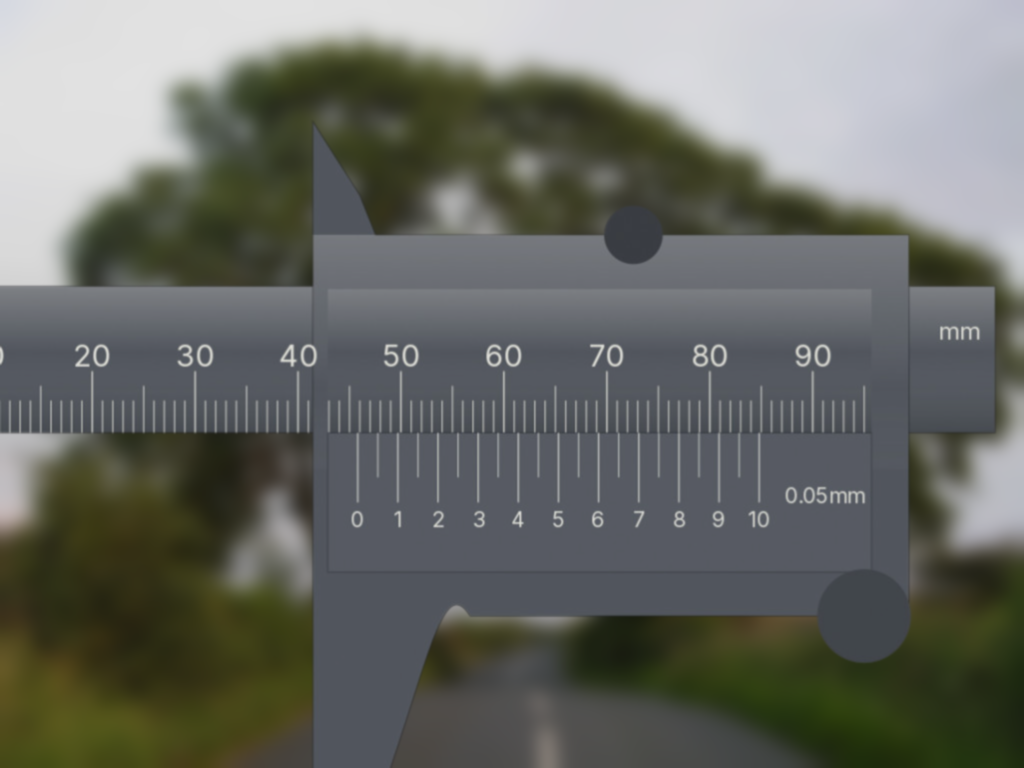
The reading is 45.8 (mm)
